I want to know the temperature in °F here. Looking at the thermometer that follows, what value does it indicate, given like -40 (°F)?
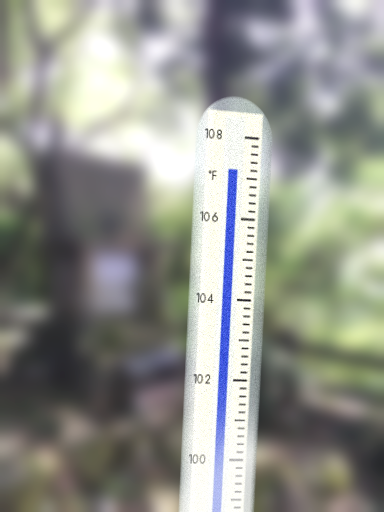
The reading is 107.2 (°F)
